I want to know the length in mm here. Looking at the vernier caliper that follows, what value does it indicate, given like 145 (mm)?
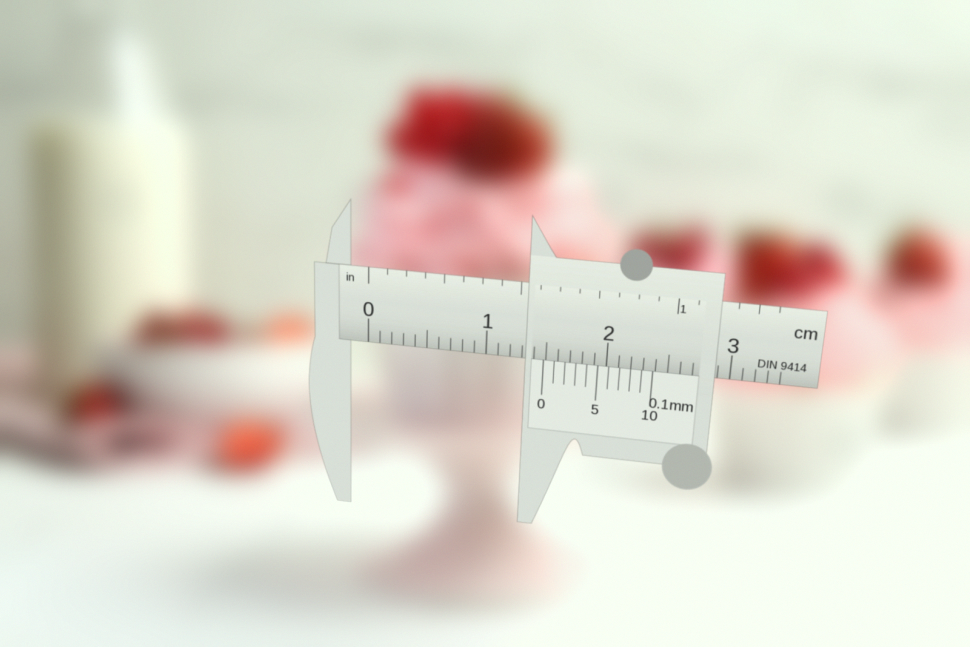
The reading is 14.8 (mm)
